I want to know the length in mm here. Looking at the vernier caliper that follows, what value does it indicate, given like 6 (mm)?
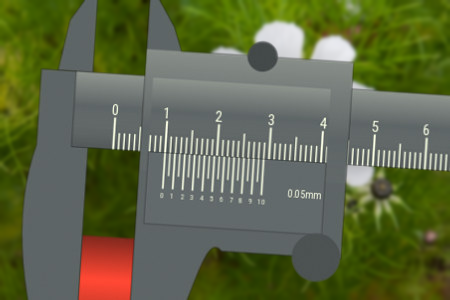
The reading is 10.0 (mm)
